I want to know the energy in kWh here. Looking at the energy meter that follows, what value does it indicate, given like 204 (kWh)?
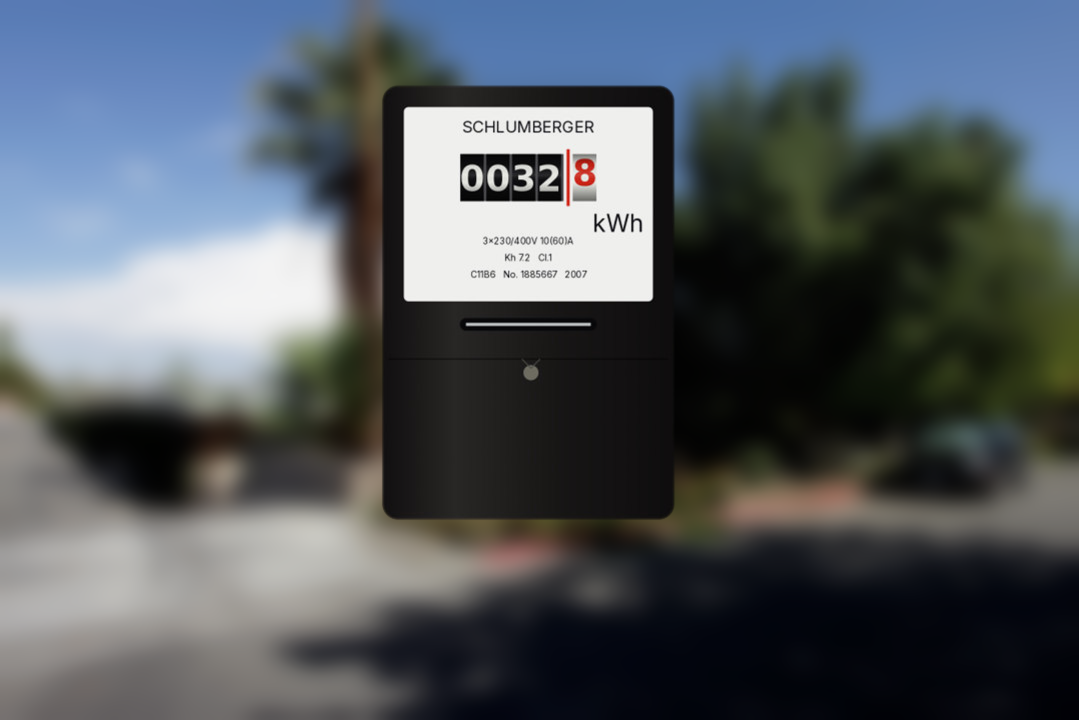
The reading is 32.8 (kWh)
